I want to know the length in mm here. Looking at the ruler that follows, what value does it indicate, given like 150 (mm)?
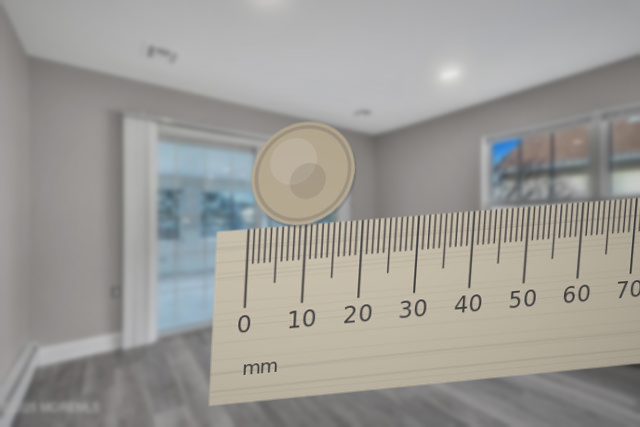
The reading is 18 (mm)
